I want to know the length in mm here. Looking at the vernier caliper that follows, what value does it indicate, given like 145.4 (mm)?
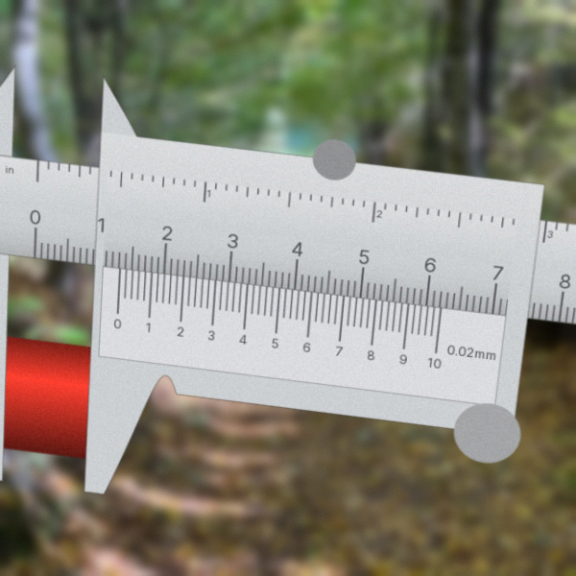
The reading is 13.2 (mm)
